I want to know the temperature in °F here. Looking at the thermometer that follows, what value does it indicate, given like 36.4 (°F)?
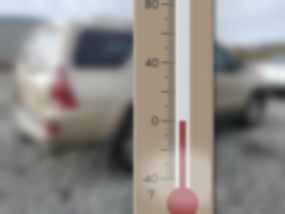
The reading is 0 (°F)
